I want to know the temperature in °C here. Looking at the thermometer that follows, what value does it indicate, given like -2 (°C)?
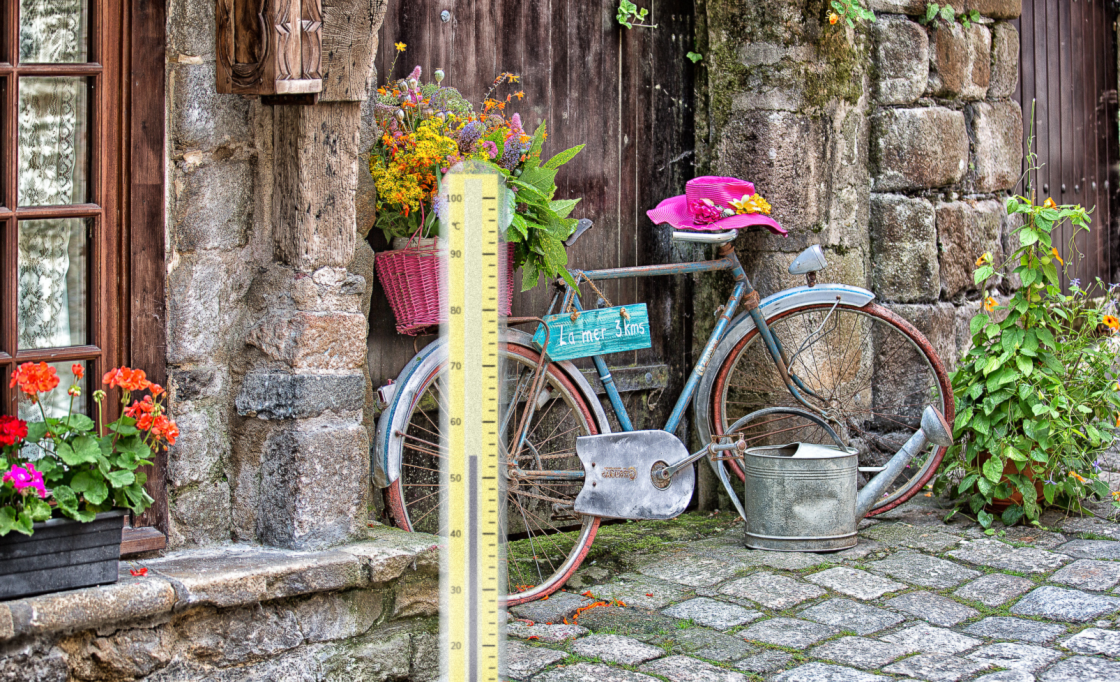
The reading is 54 (°C)
